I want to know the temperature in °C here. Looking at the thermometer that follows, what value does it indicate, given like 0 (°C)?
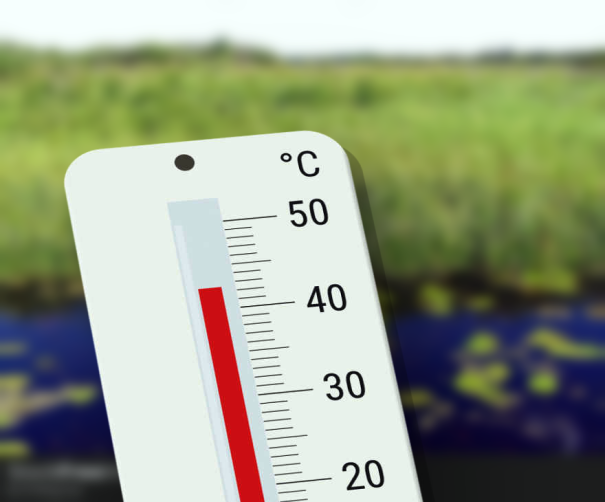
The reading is 42.5 (°C)
